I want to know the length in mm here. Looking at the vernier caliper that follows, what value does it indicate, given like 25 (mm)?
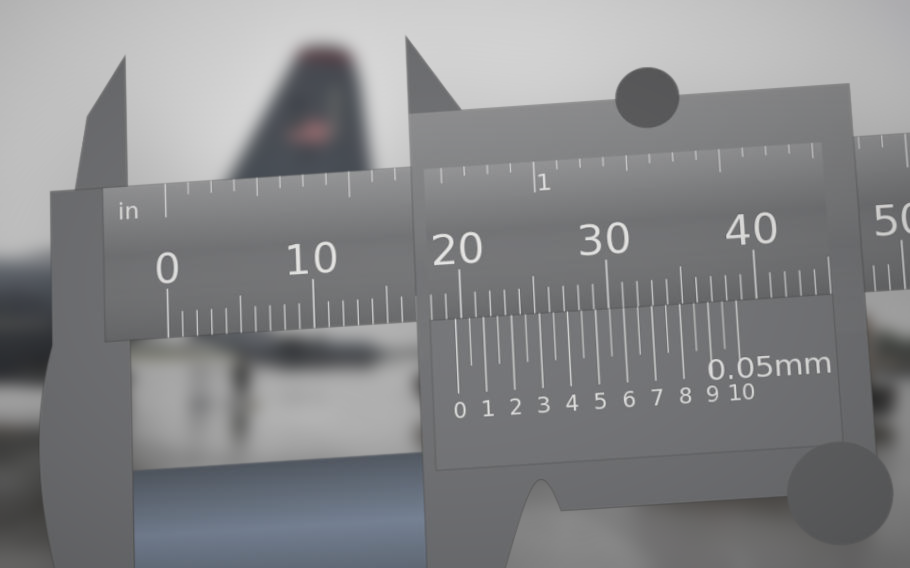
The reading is 19.6 (mm)
